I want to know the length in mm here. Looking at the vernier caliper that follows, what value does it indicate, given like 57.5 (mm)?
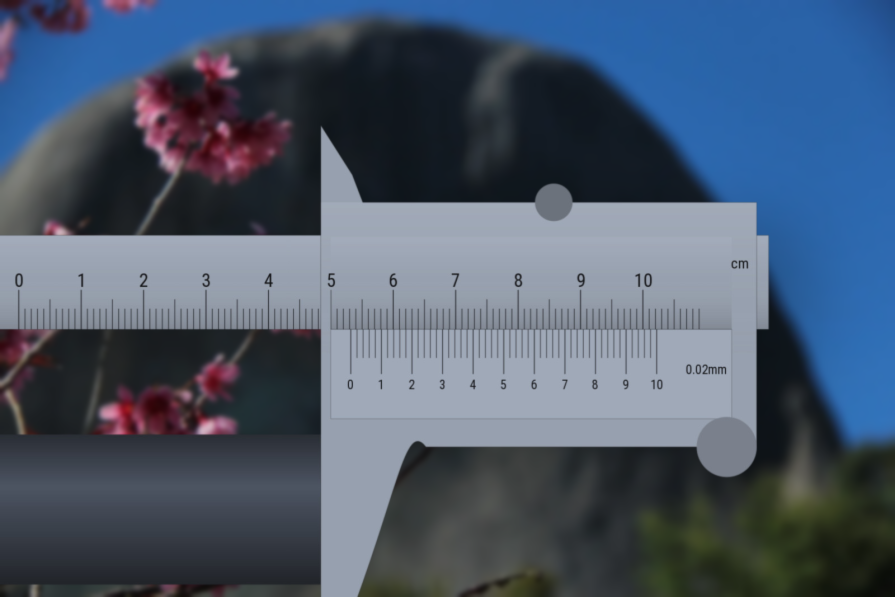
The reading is 53.2 (mm)
